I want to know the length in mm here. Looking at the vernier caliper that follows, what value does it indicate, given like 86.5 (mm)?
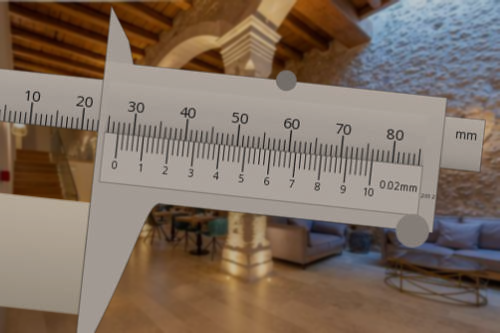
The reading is 27.0 (mm)
